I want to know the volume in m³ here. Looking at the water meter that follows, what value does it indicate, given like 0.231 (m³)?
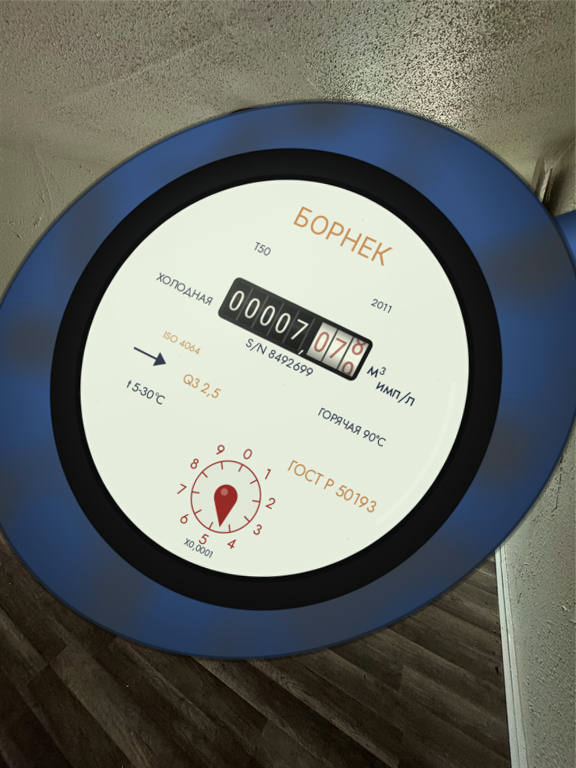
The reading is 7.0784 (m³)
